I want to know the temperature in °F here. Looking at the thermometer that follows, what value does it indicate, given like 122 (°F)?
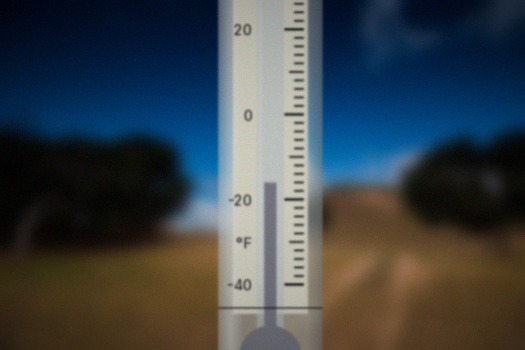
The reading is -16 (°F)
